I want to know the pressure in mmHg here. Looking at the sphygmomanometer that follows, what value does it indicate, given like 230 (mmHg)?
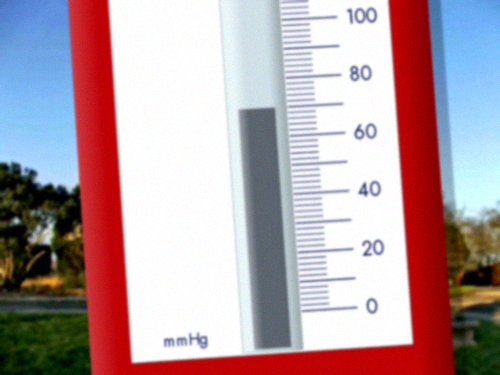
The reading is 70 (mmHg)
